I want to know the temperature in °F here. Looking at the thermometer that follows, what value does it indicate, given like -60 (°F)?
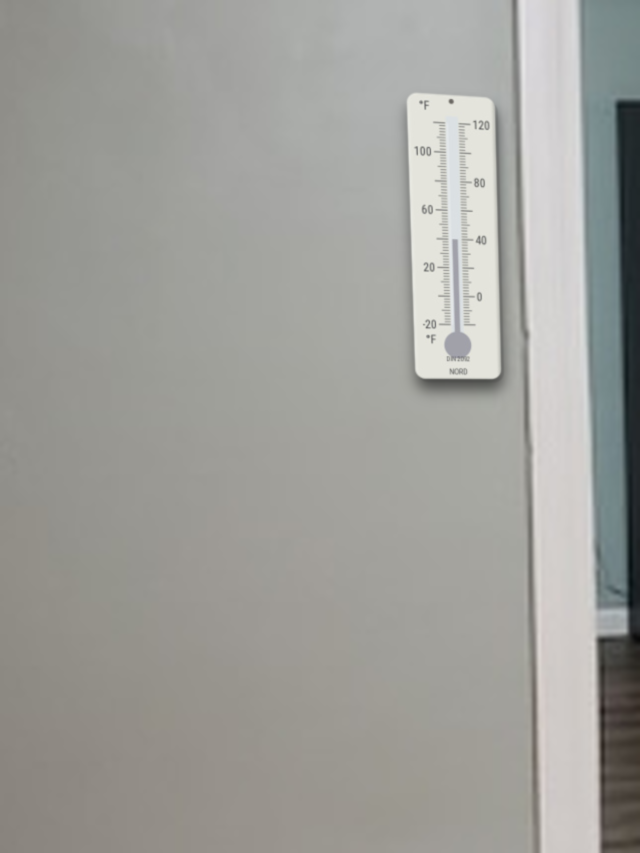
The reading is 40 (°F)
